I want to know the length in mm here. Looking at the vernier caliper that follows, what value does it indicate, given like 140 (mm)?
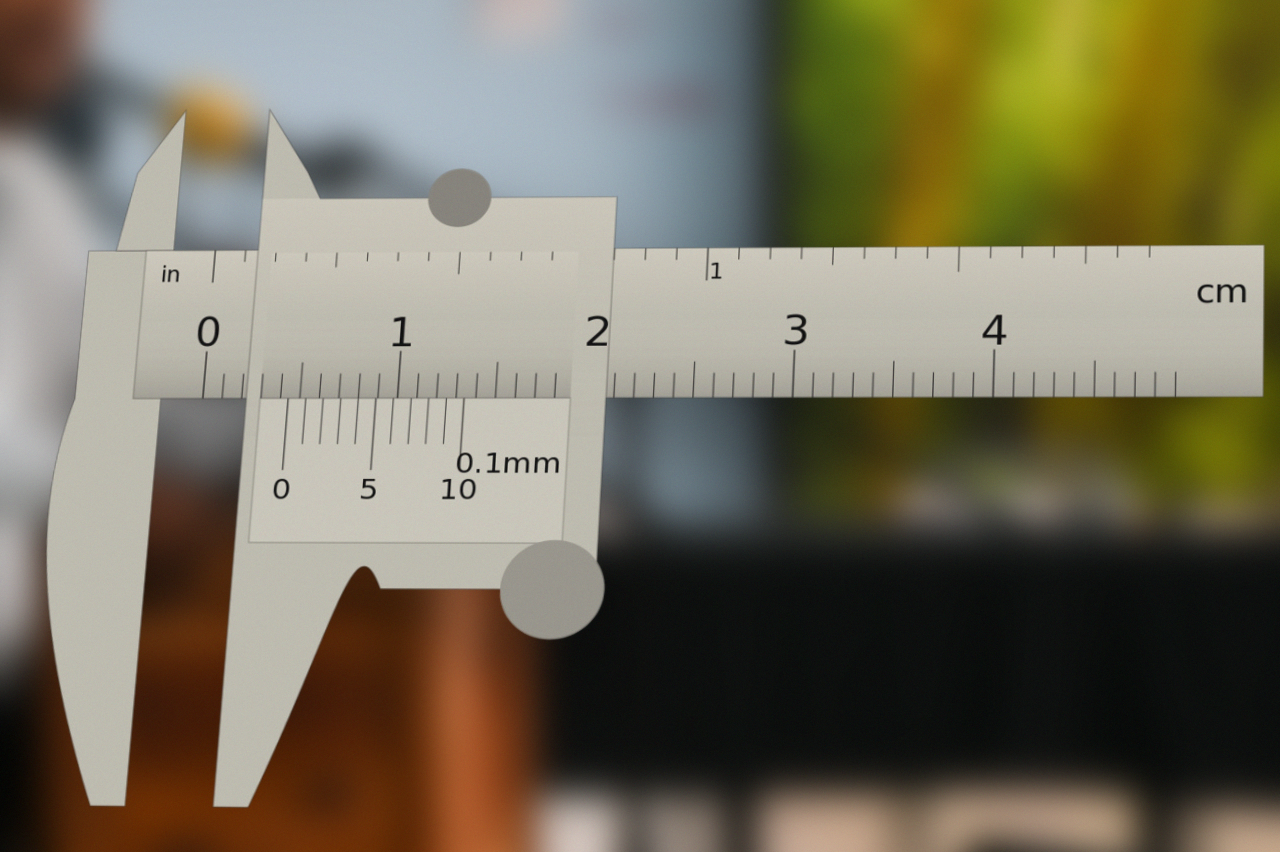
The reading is 4.4 (mm)
